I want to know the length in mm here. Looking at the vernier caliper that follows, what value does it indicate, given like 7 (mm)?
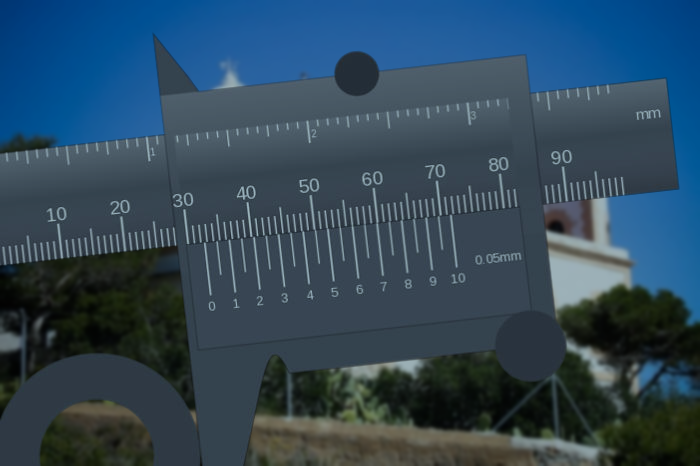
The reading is 32.6 (mm)
